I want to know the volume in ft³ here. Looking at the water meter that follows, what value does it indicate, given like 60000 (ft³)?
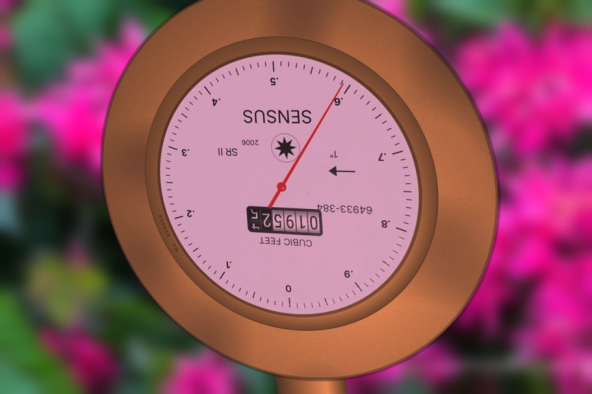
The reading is 19524.59 (ft³)
